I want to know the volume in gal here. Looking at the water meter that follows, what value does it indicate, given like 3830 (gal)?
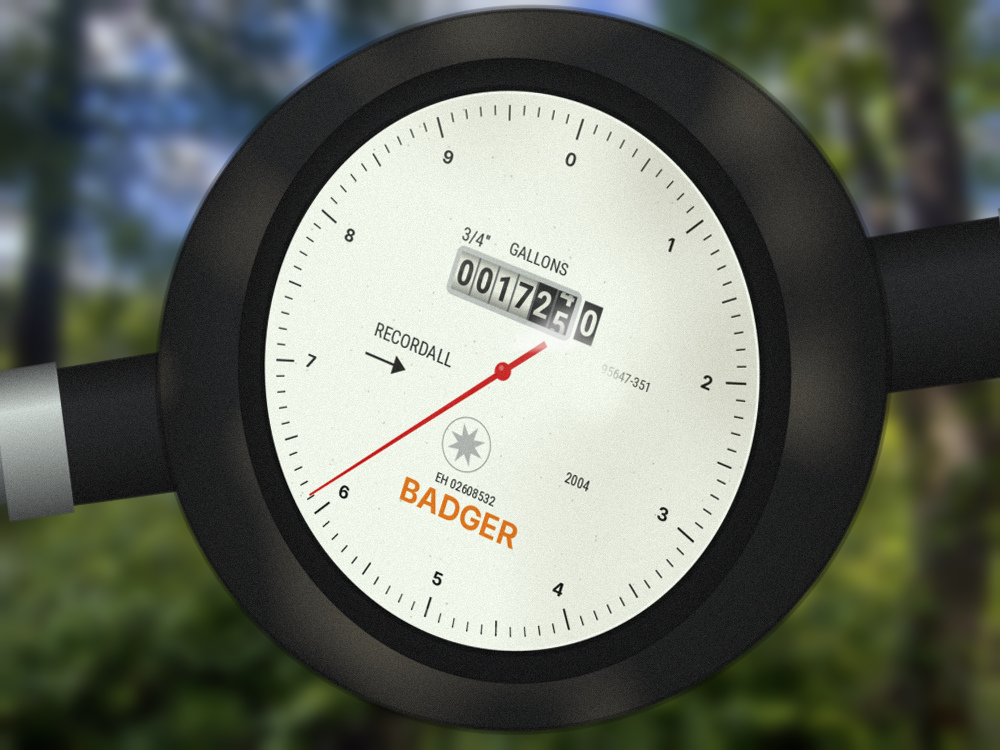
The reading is 17246.1 (gal)
